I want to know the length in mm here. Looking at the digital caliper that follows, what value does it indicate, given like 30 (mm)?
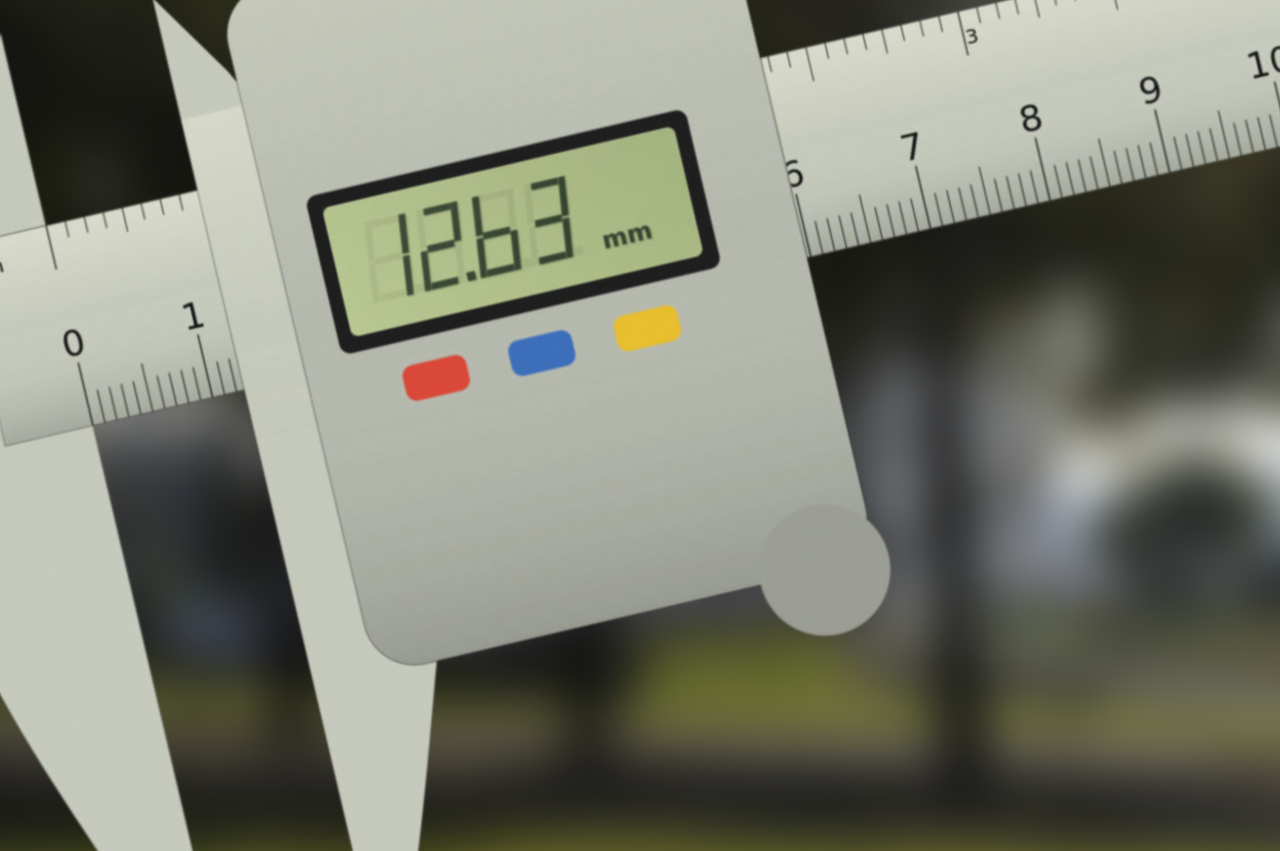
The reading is 12.63 (mm)
